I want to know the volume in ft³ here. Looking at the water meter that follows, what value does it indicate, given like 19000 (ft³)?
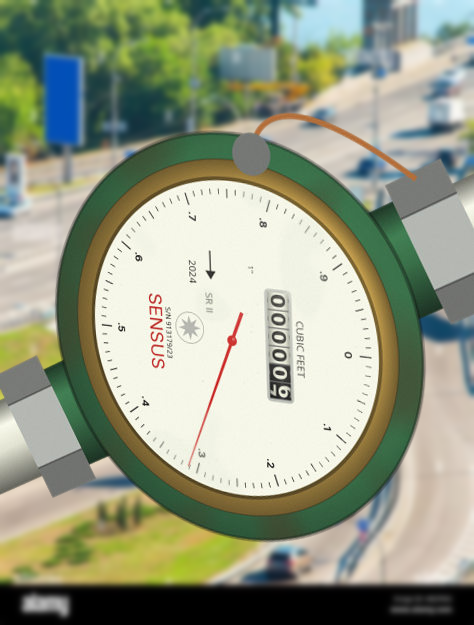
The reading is 6.31 (ft³)
